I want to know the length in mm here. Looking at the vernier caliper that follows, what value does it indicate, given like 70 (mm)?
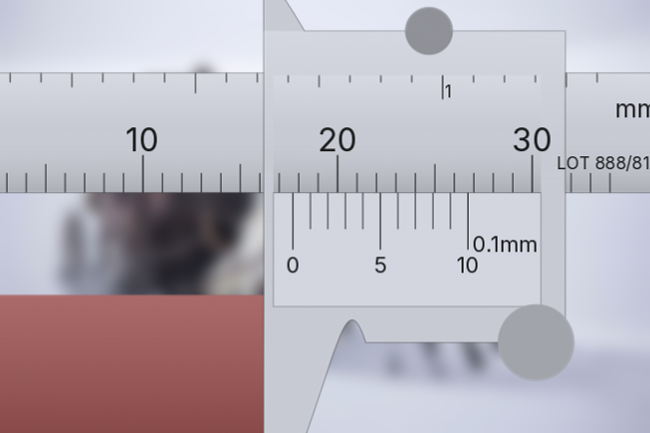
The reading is 17.7 (mm)
